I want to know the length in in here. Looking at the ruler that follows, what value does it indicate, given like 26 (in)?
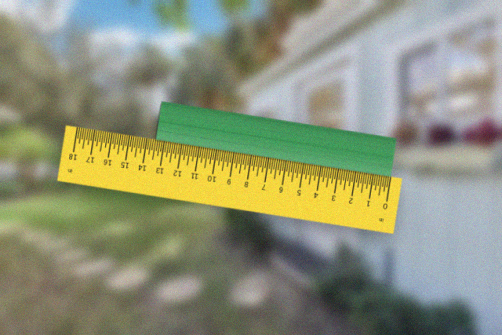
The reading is 13.5 (in)
